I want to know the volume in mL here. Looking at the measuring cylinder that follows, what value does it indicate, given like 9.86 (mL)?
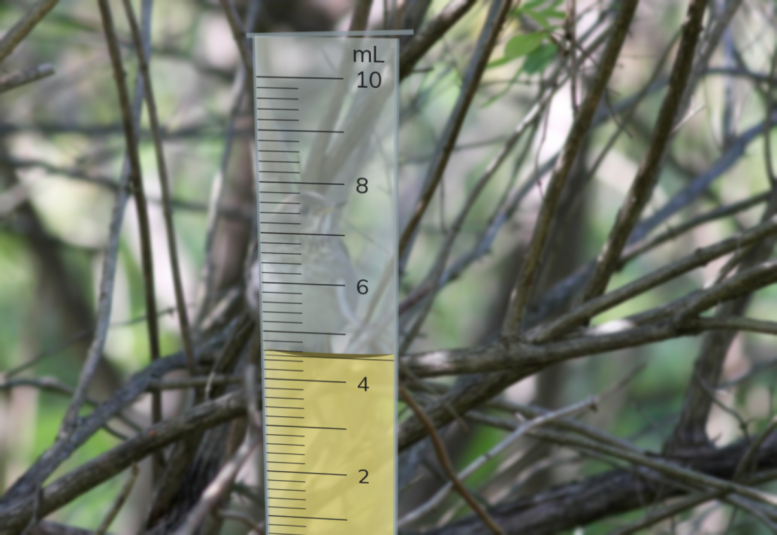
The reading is 4.5 (mL)
